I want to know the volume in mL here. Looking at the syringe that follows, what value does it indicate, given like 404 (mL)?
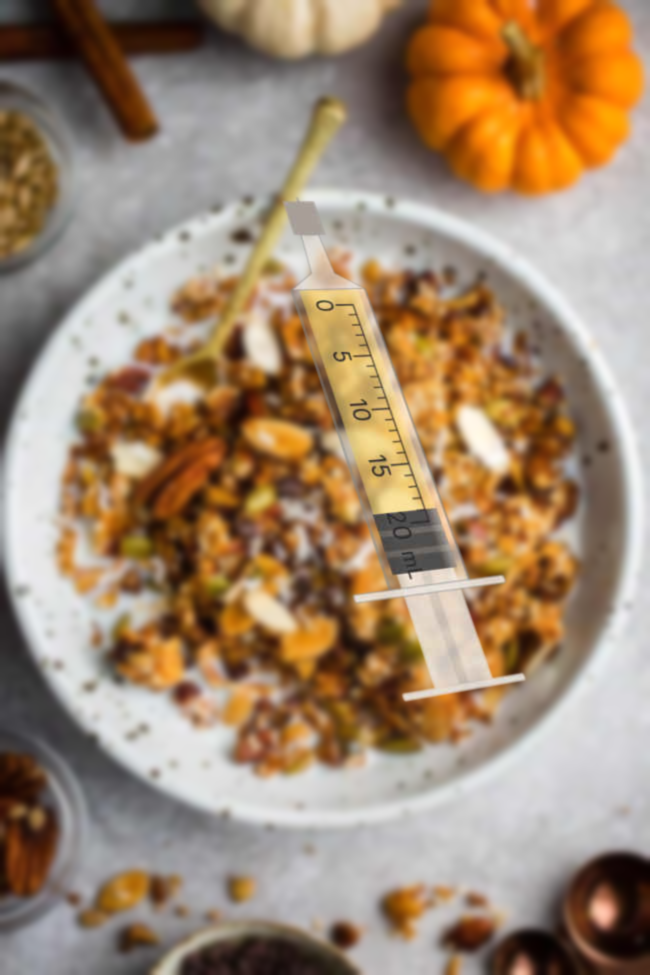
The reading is 19 (mL)
